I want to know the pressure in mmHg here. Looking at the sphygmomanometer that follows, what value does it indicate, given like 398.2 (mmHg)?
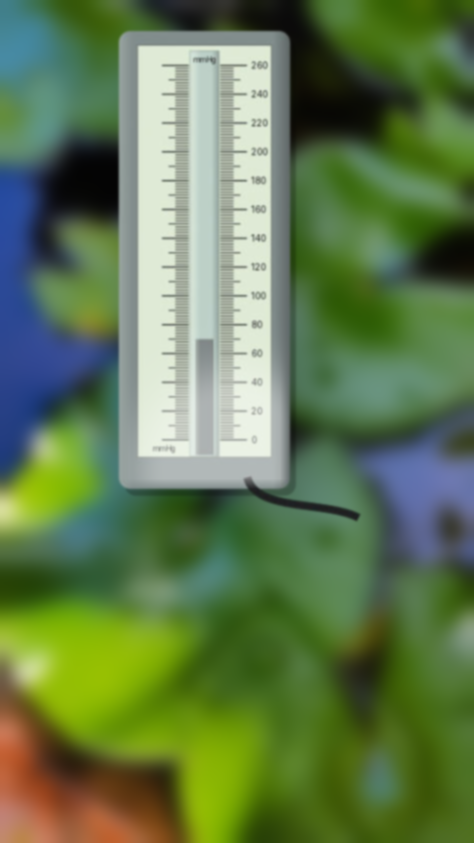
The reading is 70 (mmHg)
